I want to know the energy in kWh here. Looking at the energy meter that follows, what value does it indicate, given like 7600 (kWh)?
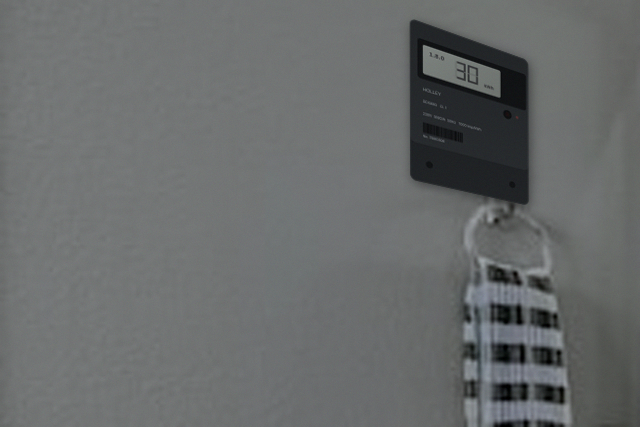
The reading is 30 (kWh)
